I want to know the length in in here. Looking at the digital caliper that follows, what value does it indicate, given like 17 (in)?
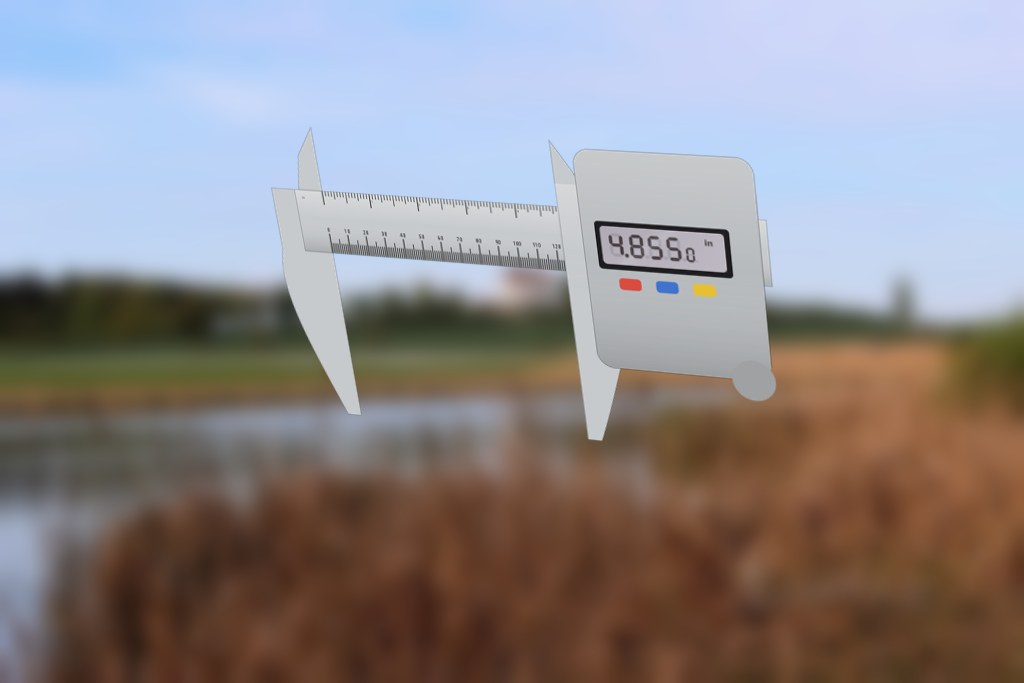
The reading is 4.8550 (in)
